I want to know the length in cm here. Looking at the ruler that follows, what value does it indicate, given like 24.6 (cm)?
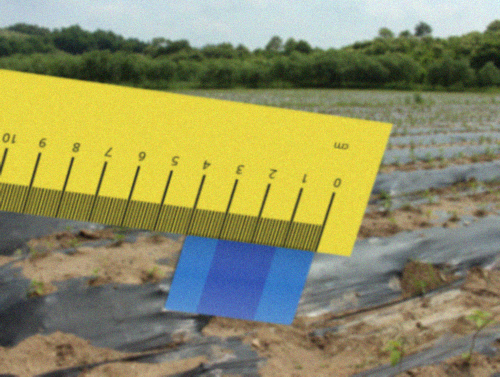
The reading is 4 (cm)
